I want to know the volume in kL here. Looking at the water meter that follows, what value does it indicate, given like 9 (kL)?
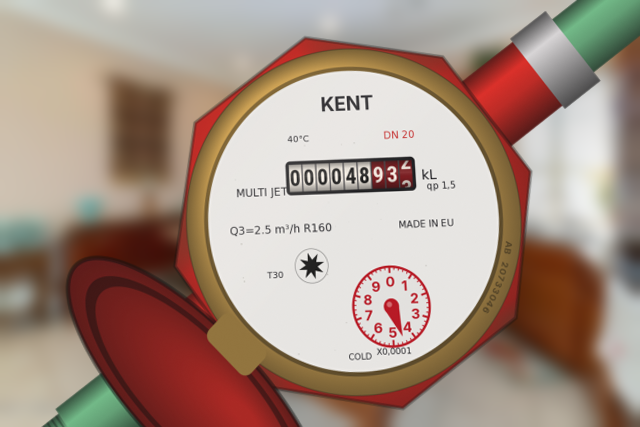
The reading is 48.9324 (kL)
